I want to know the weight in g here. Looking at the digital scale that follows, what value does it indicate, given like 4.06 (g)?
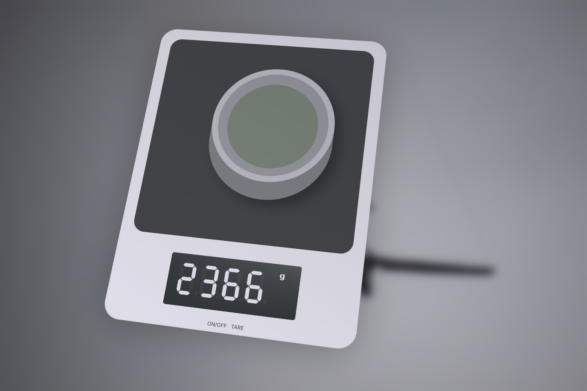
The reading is 2366 (g)
